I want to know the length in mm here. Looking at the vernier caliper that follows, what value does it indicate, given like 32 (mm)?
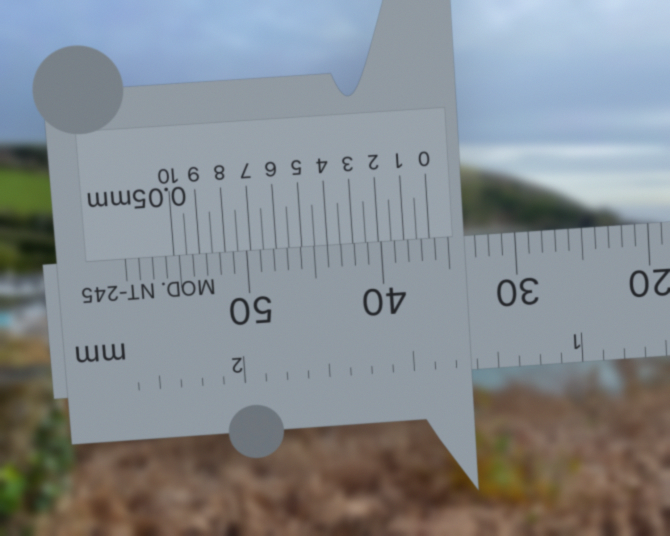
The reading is 36.4 (mm)
